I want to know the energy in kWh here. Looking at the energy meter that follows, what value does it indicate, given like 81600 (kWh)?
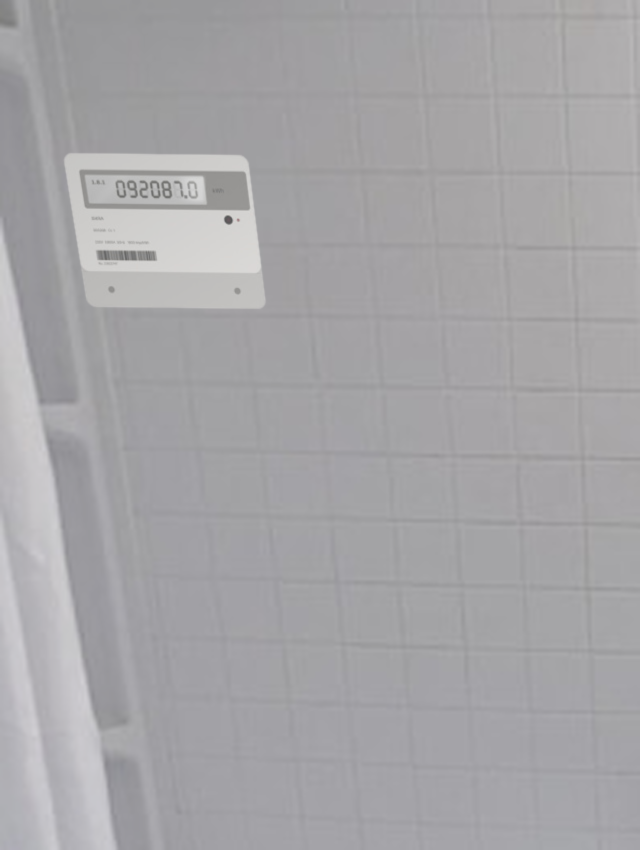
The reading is 92087.0 (kWh)
